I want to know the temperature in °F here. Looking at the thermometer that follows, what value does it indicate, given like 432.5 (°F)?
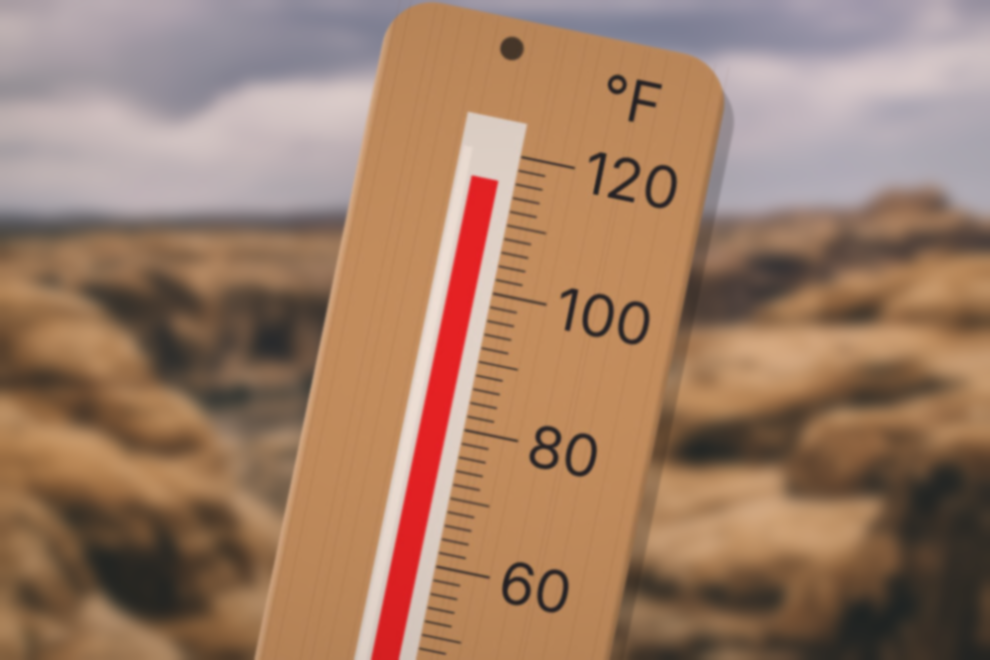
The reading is 116 (°F)
